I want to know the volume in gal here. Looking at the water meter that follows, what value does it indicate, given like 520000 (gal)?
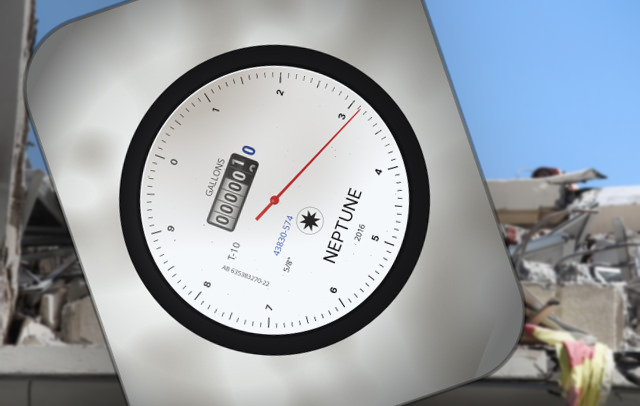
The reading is 13.1 (gal)
